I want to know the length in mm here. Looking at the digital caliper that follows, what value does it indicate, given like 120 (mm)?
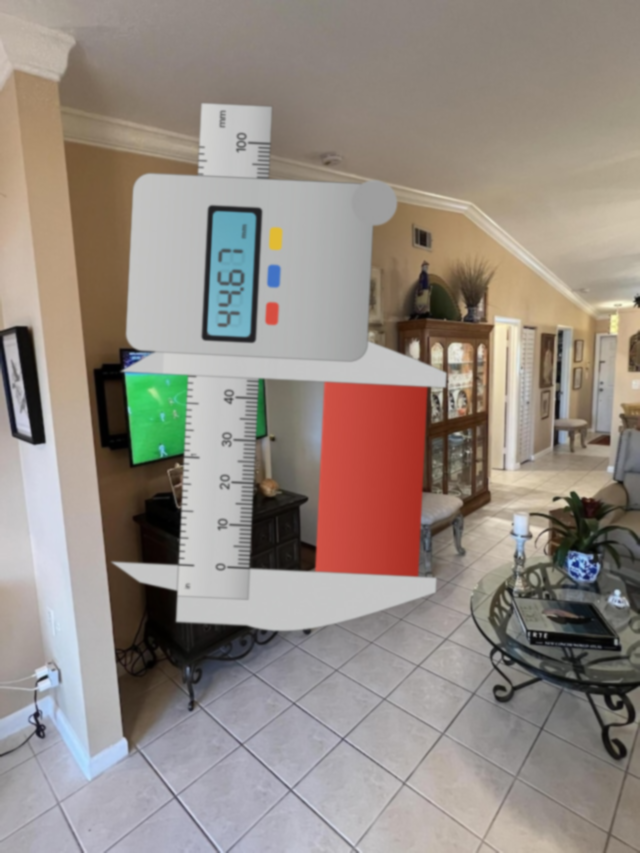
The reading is 44.67 (mm)
